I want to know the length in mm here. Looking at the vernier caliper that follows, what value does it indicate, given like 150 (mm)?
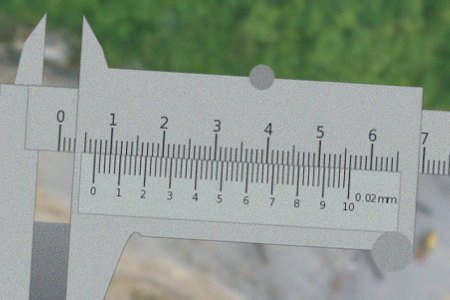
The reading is 7.0 (mm)
